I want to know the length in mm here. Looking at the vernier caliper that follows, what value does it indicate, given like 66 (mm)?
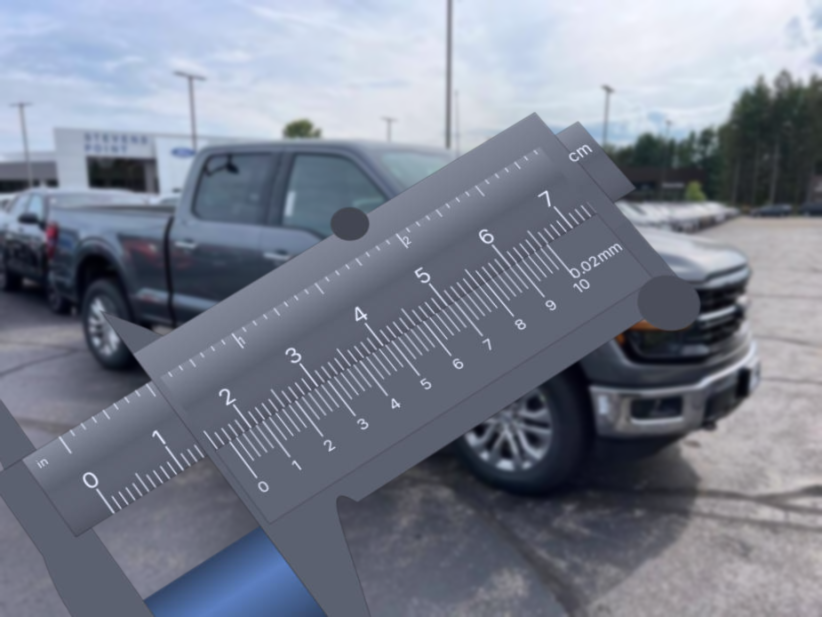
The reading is 16.8 (mm)
